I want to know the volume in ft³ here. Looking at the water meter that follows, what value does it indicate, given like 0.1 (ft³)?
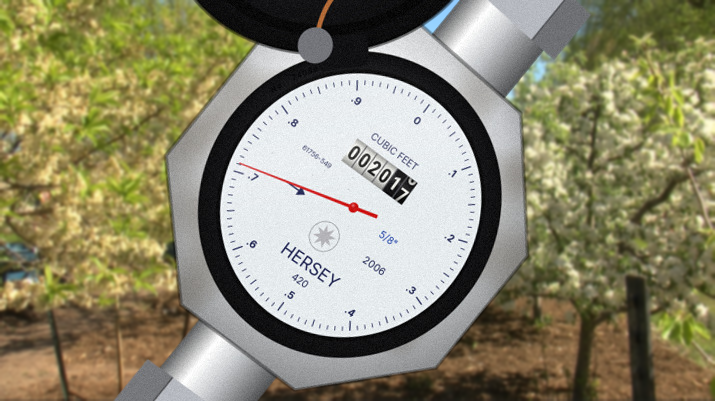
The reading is 2016.71 (ft³)
